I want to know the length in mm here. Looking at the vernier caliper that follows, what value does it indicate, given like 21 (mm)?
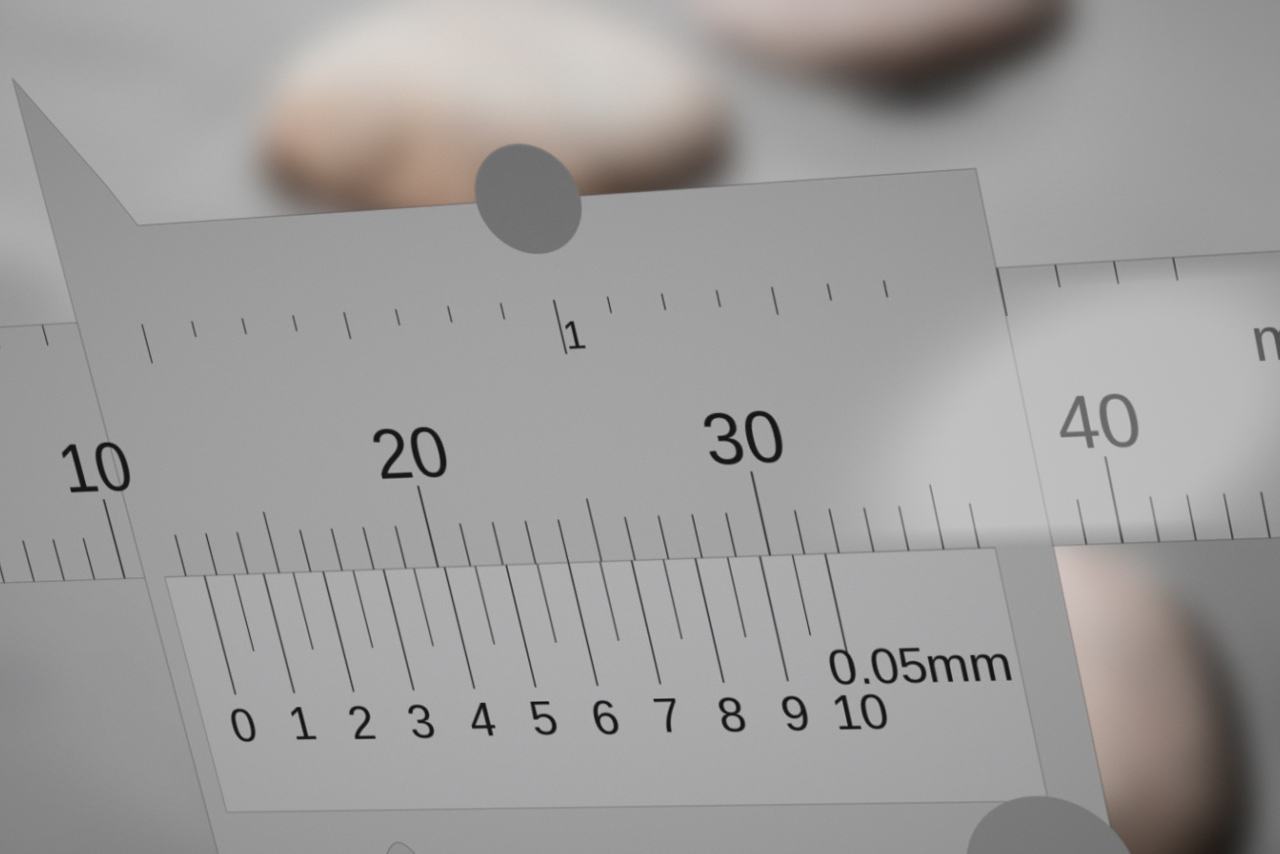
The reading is 12.60 (mm)
